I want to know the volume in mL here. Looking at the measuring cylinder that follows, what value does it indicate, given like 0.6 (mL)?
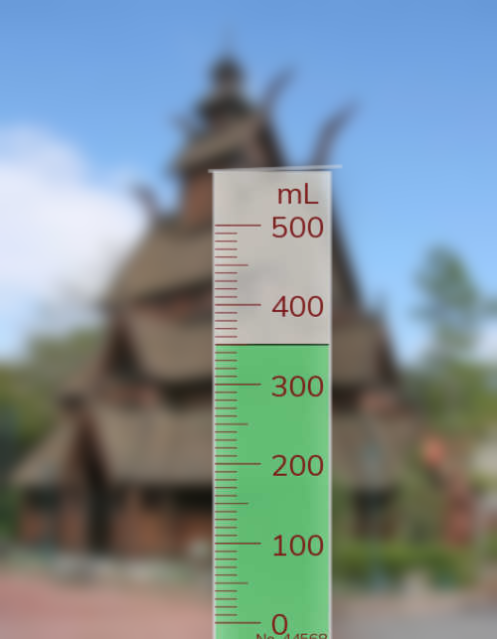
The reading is 350 (mL)
